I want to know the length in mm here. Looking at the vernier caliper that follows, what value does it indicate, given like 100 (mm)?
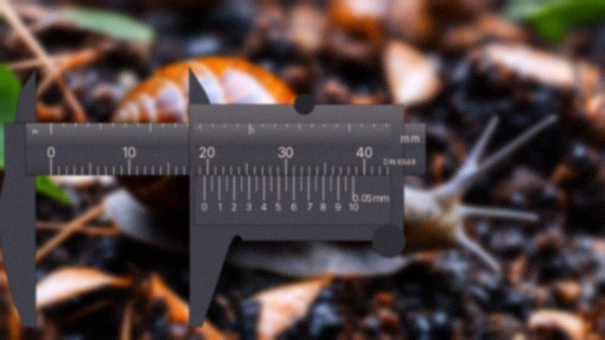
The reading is 19.6 (mm)
